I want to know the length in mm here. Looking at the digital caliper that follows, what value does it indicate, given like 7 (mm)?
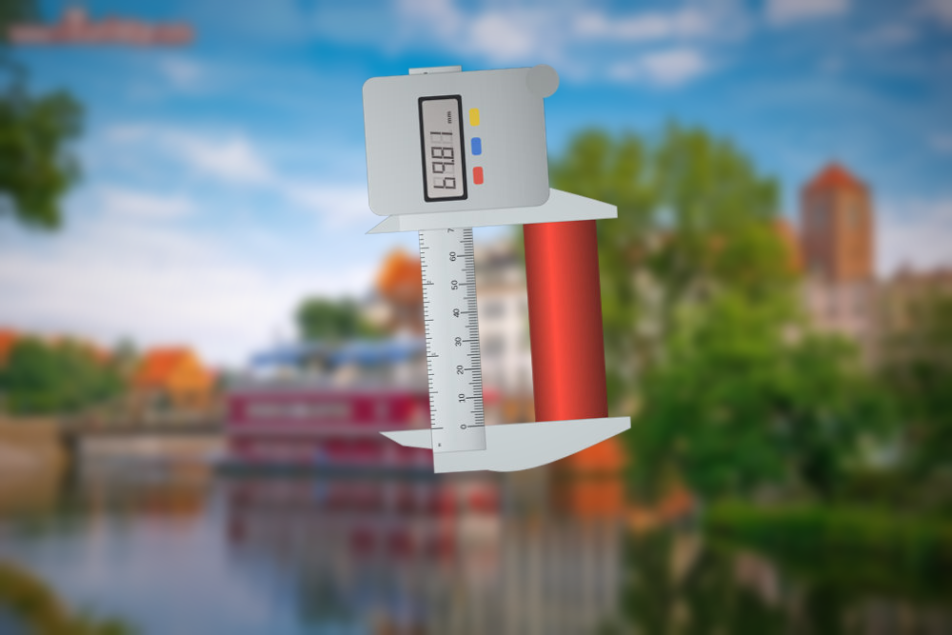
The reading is 69.81 (mm)
